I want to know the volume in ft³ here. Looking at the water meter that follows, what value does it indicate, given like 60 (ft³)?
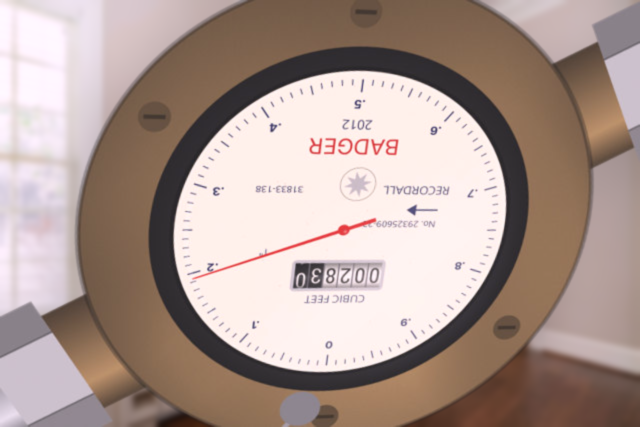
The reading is 2830.19 (ft³)
